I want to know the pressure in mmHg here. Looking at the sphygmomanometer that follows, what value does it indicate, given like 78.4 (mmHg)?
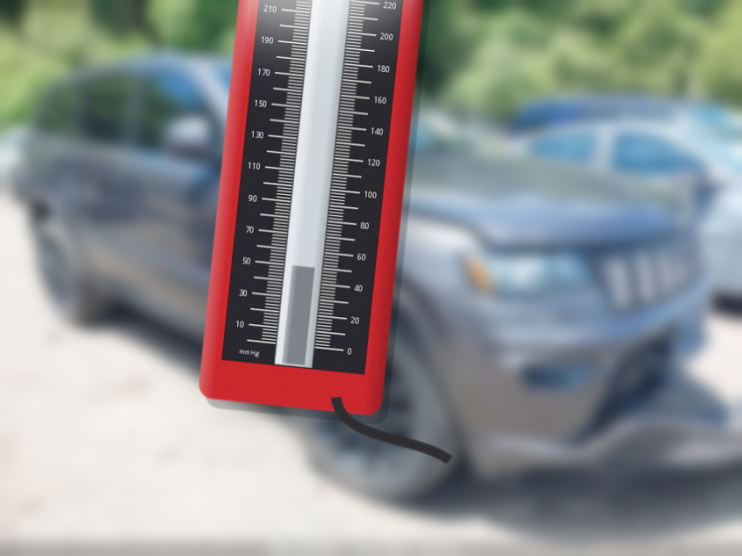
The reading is 50 (mmHg)
